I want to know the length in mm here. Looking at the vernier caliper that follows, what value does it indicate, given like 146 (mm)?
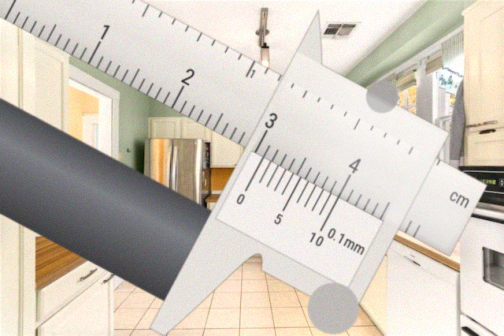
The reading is 31.0 (mm)
